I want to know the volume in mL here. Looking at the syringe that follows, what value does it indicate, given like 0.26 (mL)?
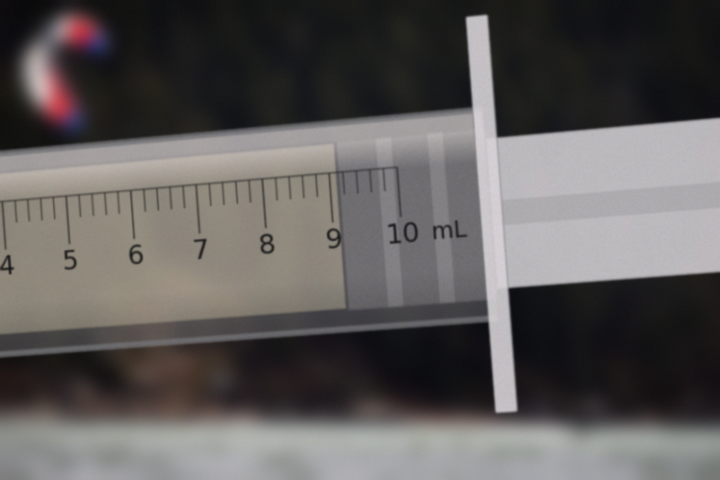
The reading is 9.1 (mL)
